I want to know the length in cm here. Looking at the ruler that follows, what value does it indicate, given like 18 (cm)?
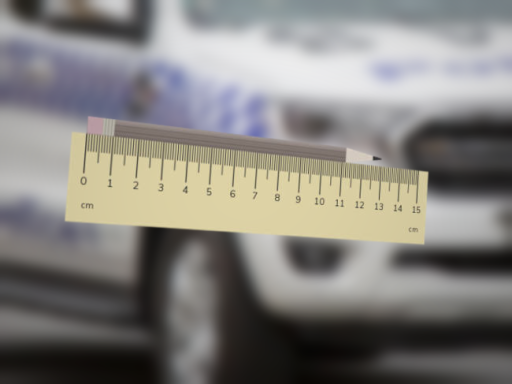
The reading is 13 (cm)
